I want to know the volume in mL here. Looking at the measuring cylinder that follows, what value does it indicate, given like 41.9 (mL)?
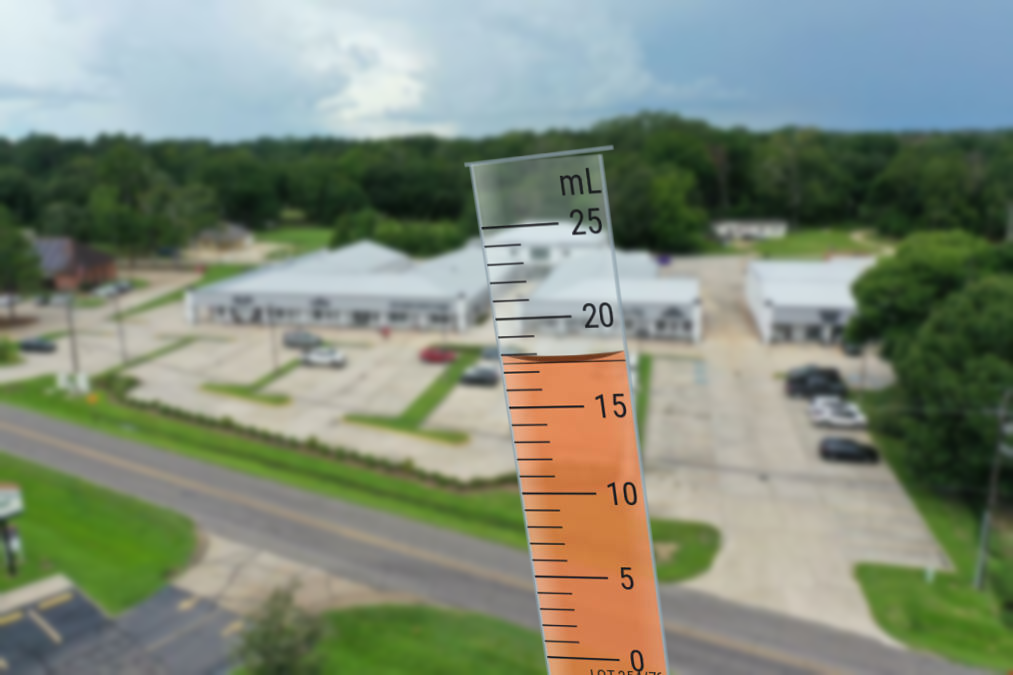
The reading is 17.5 (mL)
